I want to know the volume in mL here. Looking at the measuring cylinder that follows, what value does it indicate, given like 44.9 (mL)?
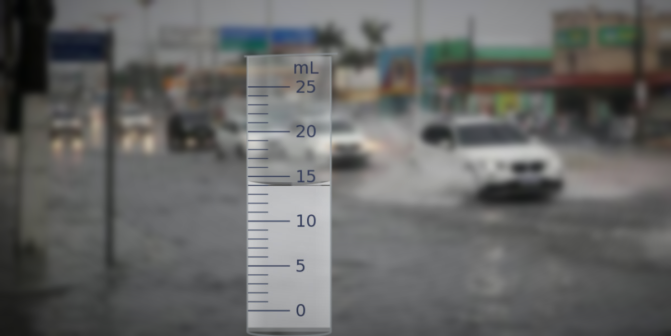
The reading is 14 (mL)
